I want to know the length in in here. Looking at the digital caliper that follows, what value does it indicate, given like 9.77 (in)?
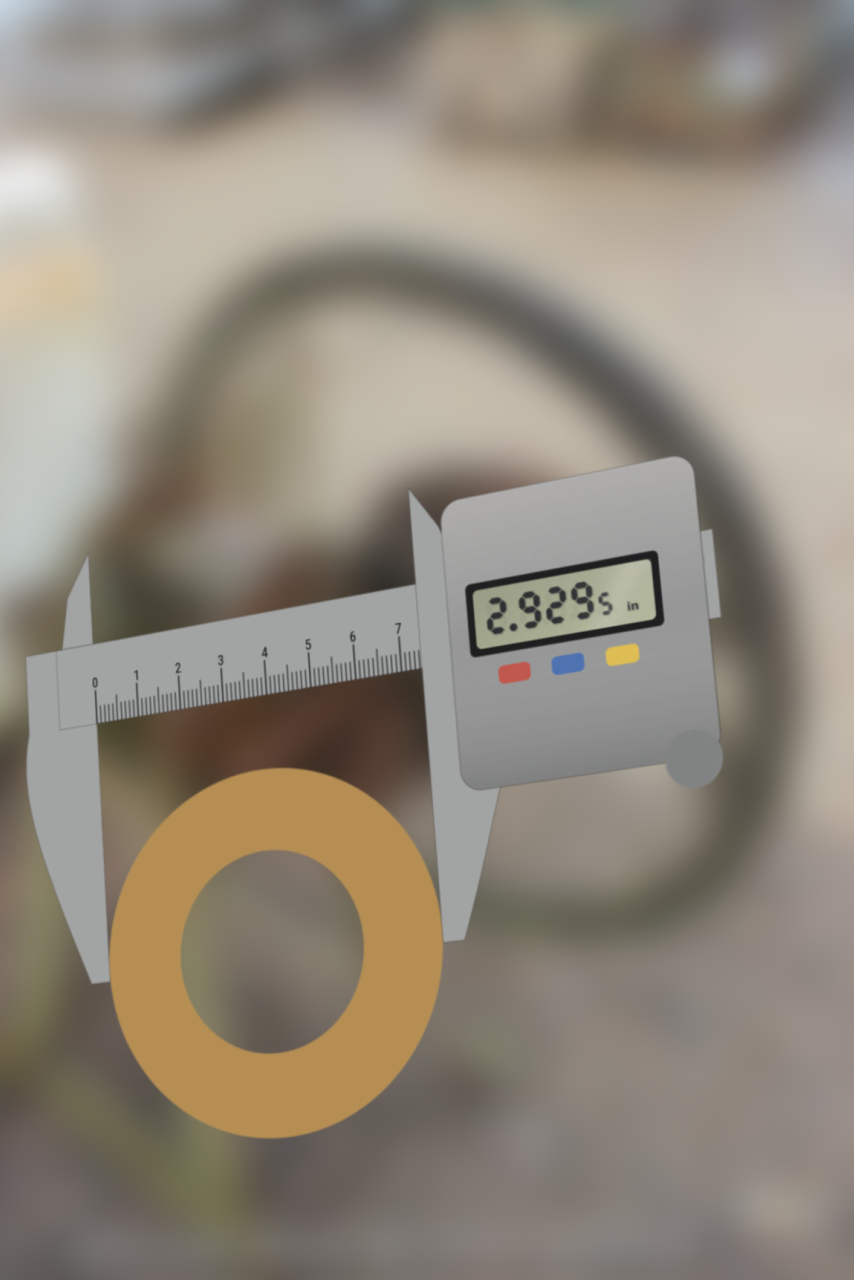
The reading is 2.9295 (in)
